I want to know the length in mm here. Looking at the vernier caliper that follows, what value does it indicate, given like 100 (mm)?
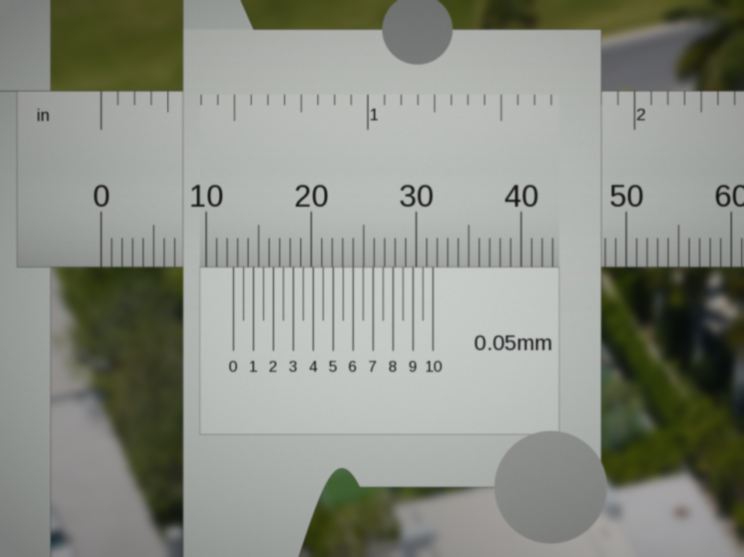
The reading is 12.6 (mm)
